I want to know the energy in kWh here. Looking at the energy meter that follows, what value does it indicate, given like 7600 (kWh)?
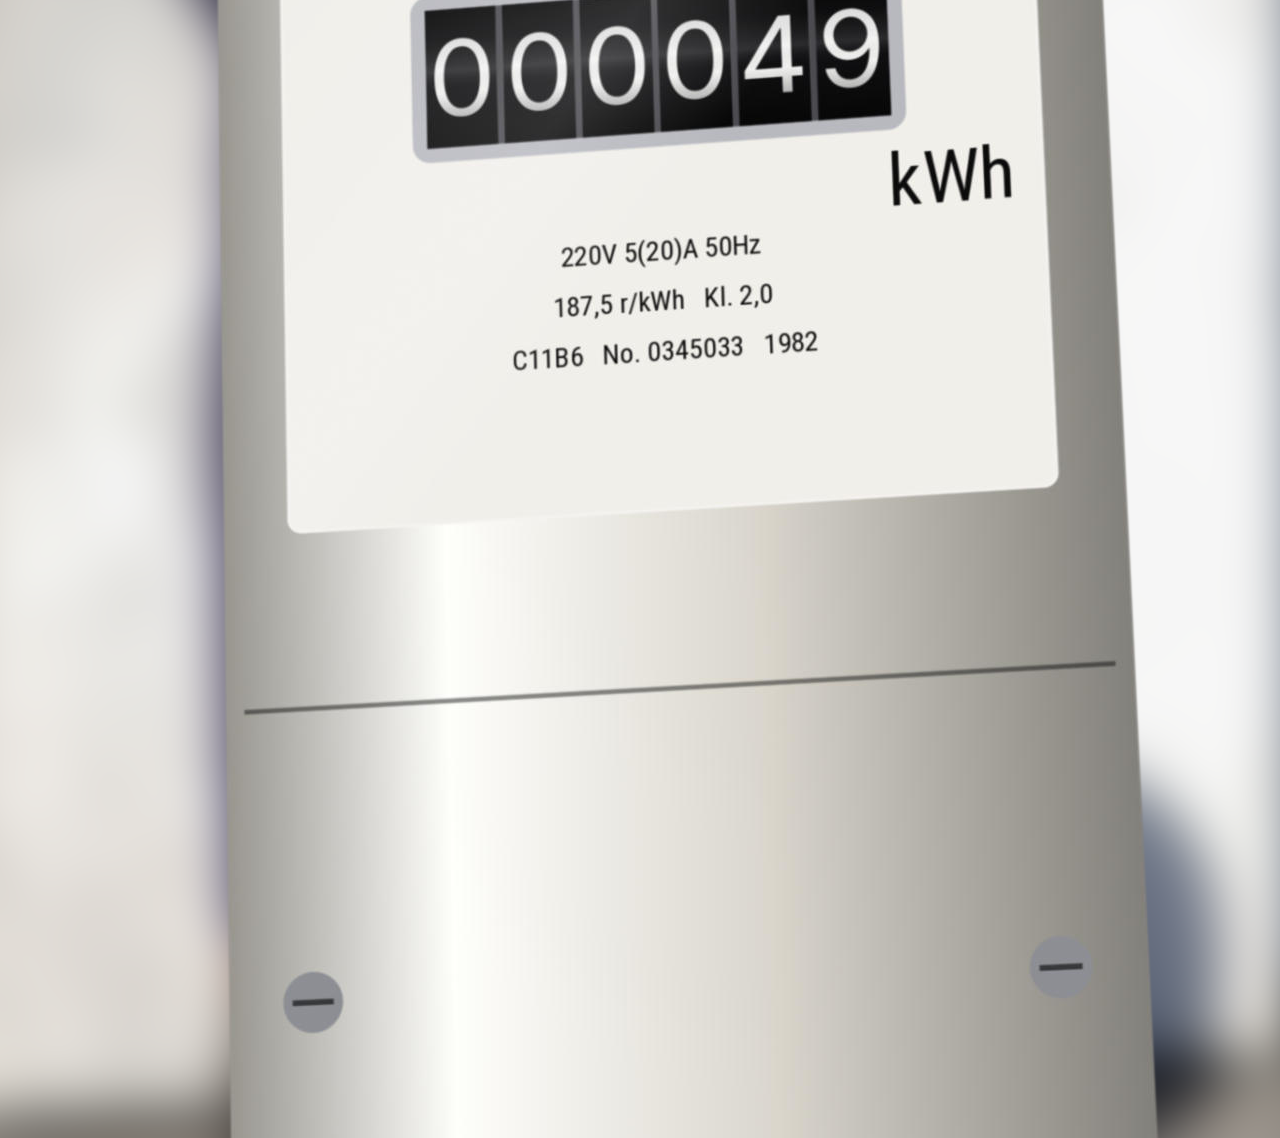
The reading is 49 (kWh)
